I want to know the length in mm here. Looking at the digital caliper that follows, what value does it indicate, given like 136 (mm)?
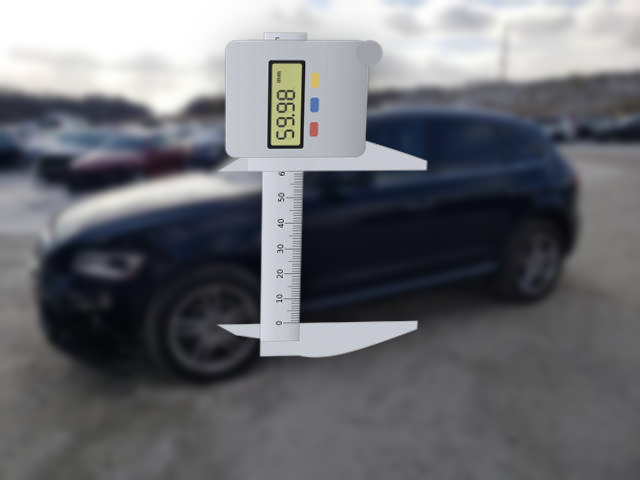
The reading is 59.98 (mm)
